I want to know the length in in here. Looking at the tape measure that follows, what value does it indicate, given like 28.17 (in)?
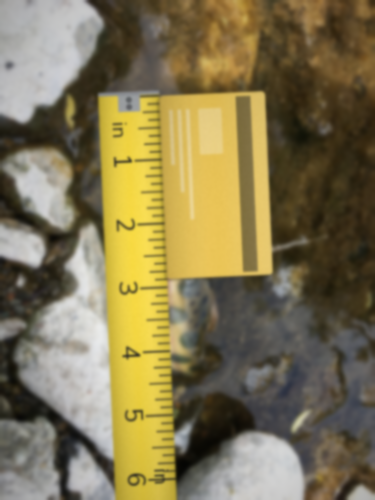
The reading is 2.875 (in)
